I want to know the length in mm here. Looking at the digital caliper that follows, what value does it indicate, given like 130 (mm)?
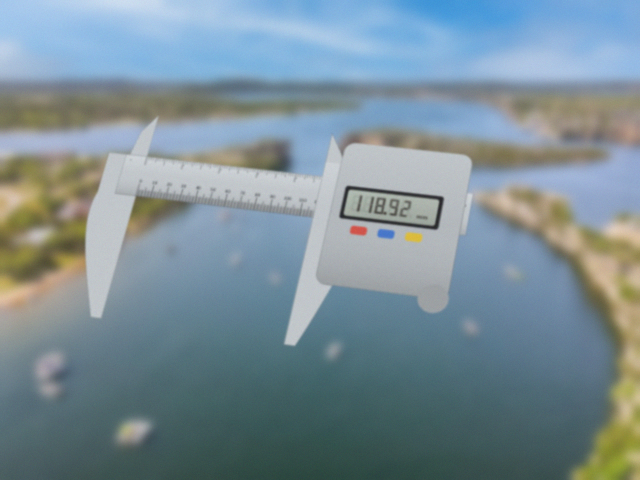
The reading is 118.92 (mm)
